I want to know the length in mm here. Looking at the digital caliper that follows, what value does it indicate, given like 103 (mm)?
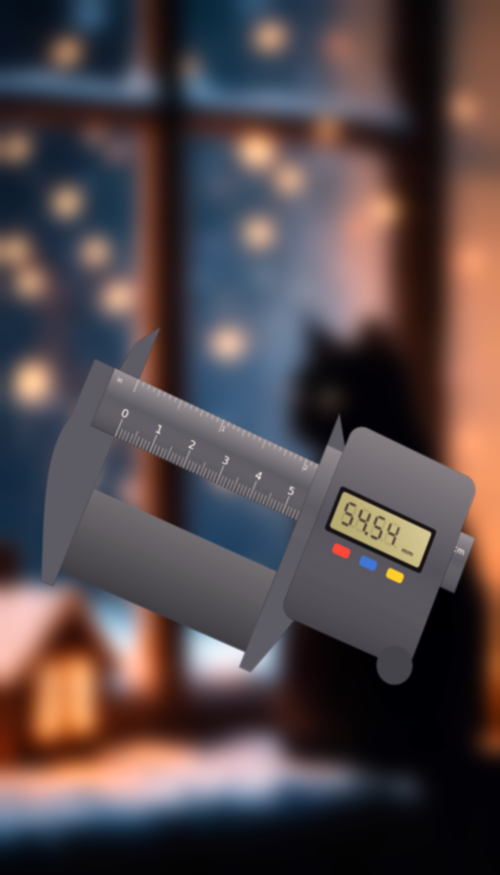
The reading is 54.54 (mm)
